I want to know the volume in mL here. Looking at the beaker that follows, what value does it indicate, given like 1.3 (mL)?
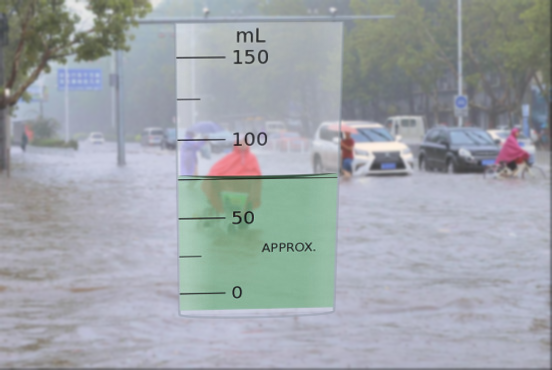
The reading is 75 (mL)
